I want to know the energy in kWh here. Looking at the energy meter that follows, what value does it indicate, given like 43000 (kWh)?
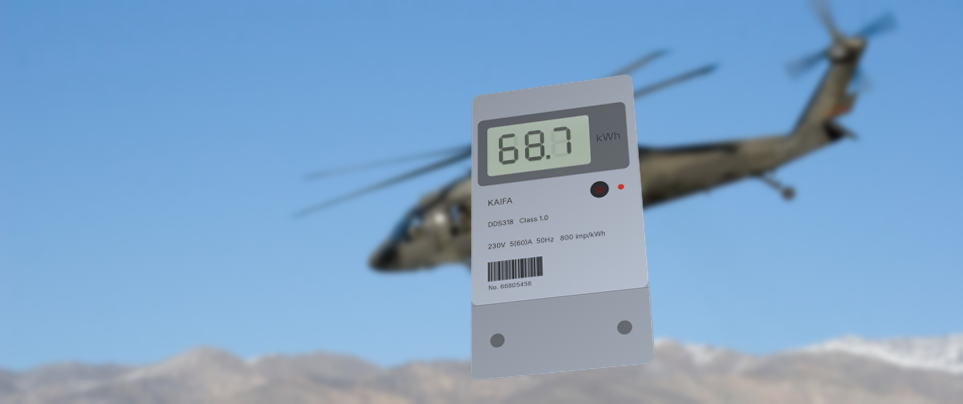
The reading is 68.7 (kWh)
